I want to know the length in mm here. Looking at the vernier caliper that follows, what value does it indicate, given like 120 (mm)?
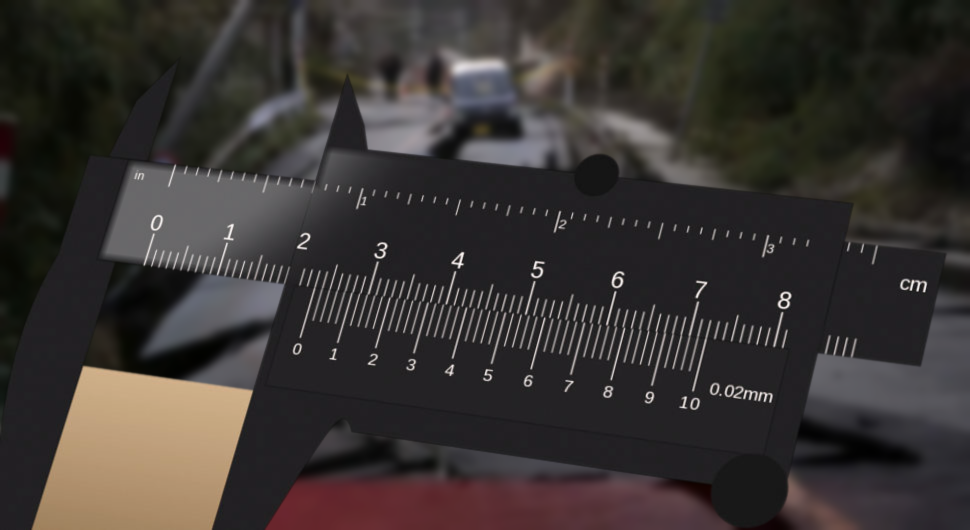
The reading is 23.0 (mm)
